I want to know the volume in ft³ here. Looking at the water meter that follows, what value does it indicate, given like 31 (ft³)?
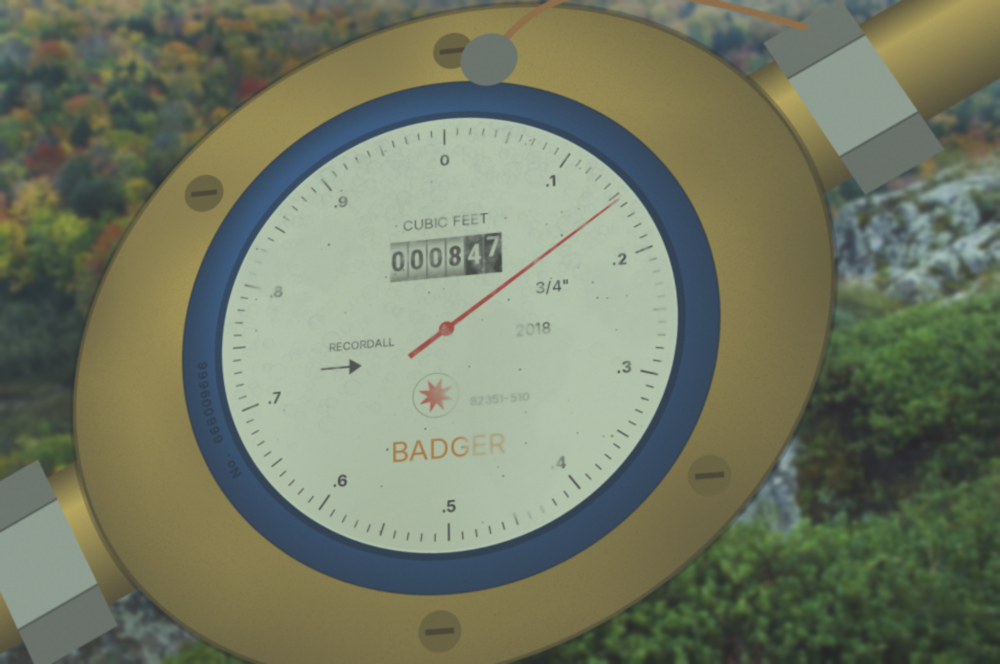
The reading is 847.15 (ft³)
